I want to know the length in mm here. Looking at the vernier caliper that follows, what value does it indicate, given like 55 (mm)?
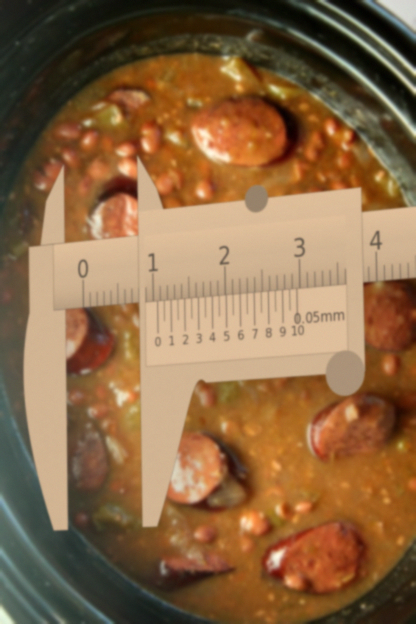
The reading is 10.6 (mm)
